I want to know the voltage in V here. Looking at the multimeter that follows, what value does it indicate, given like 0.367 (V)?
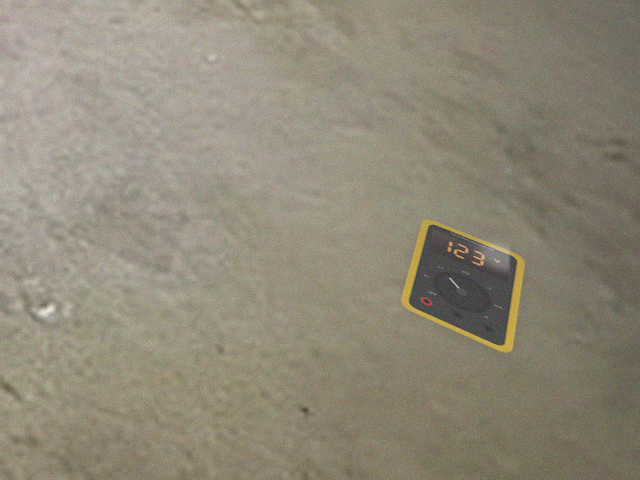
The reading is 123 (V)
